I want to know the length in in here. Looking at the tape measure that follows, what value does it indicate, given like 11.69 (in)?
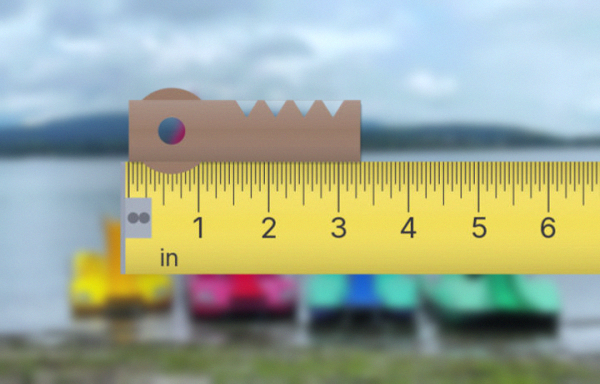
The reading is 3.3125 (in)
